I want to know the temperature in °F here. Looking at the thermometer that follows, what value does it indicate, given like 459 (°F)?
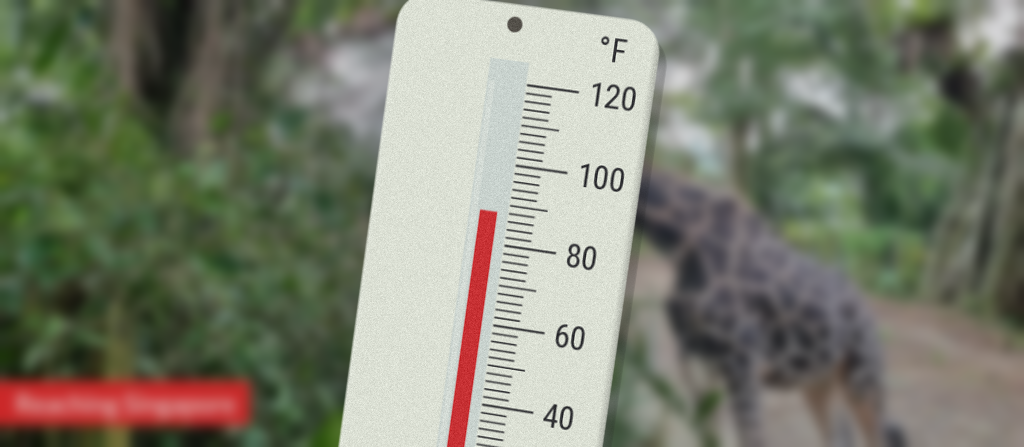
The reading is 88 (°F)
